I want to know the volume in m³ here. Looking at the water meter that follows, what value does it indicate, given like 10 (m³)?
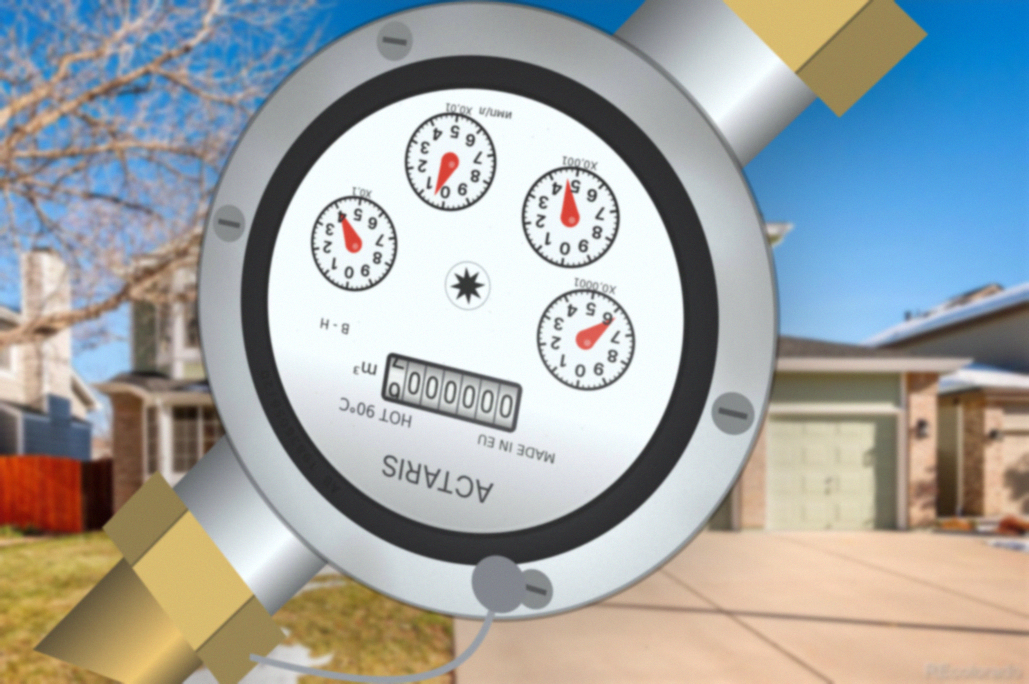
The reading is 6.4046 (m³)
